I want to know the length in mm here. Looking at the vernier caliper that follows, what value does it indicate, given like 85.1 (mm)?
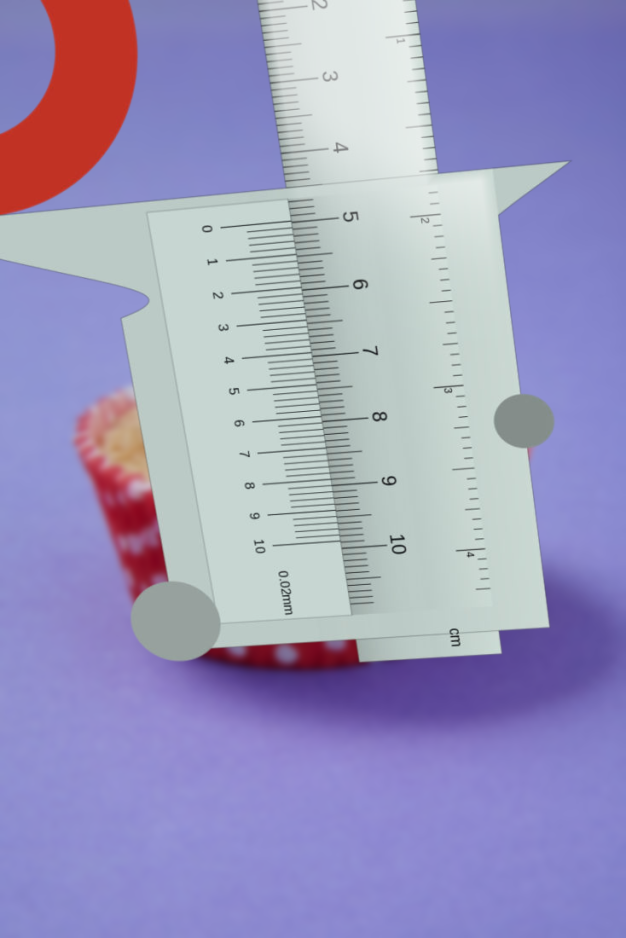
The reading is 49.8 (mm)
